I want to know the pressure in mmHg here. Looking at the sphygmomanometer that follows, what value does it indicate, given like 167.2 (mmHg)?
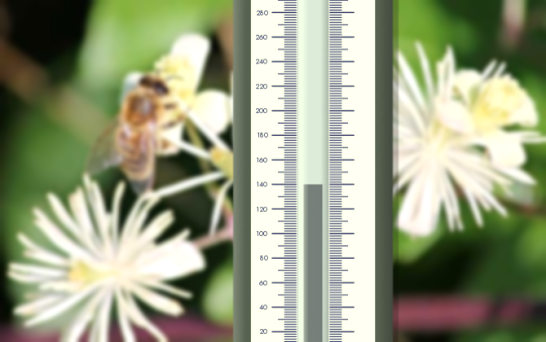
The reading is 140 (mmHg)
